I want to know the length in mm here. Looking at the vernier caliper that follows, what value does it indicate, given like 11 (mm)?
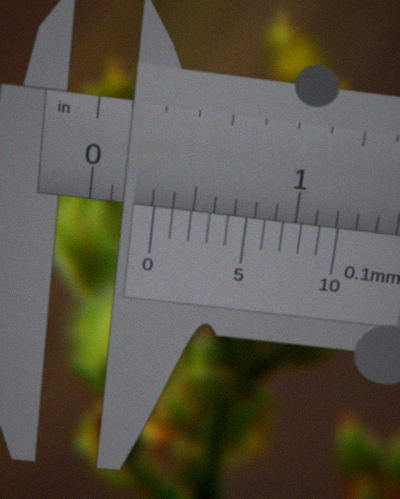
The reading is 3.1 (mm)
